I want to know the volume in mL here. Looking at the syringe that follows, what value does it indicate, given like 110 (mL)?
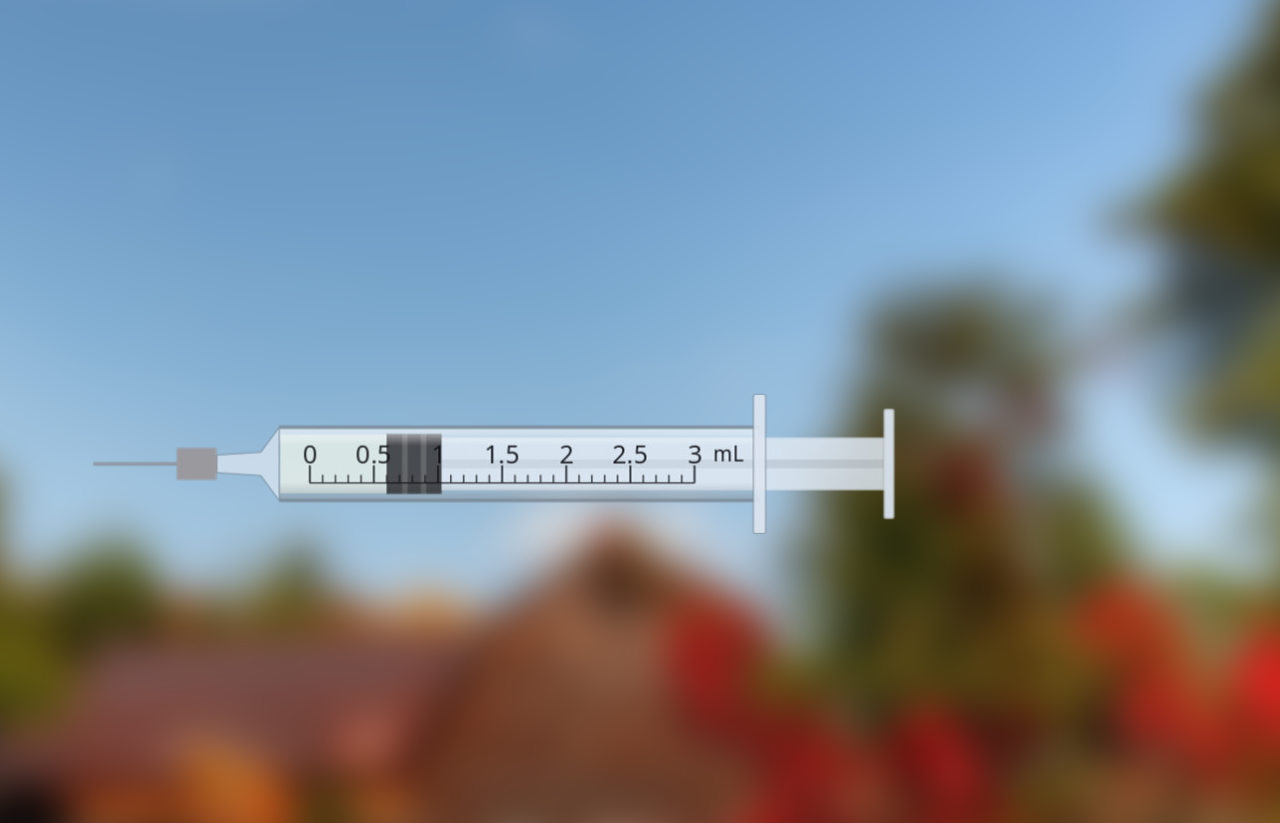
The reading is 0.6 (mL)
